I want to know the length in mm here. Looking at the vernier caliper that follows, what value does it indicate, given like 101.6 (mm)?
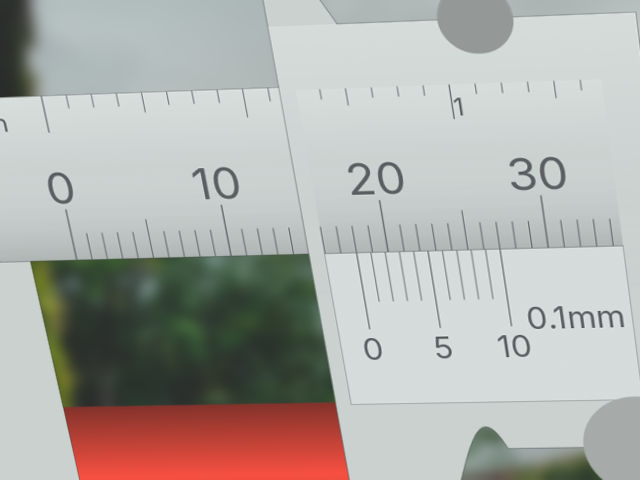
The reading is 18.0 (mm)
